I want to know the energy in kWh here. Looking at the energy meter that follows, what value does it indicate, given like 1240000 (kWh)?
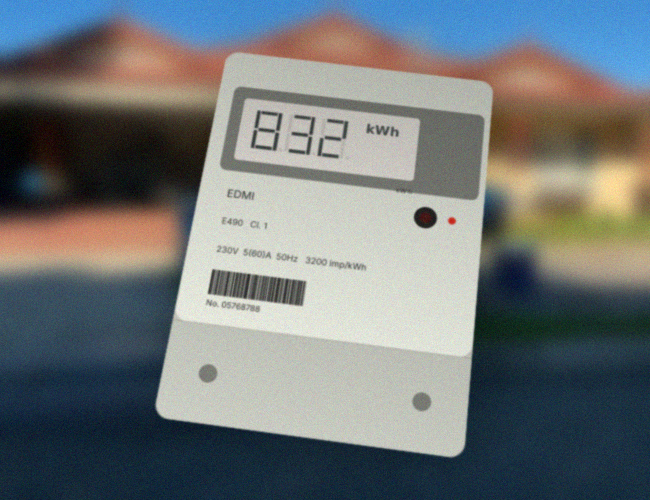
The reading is 832 (kWh)
